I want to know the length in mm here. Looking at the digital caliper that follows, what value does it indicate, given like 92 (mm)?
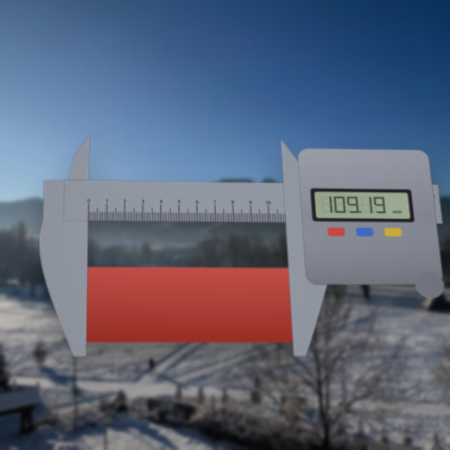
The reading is 109.19 (mm)
